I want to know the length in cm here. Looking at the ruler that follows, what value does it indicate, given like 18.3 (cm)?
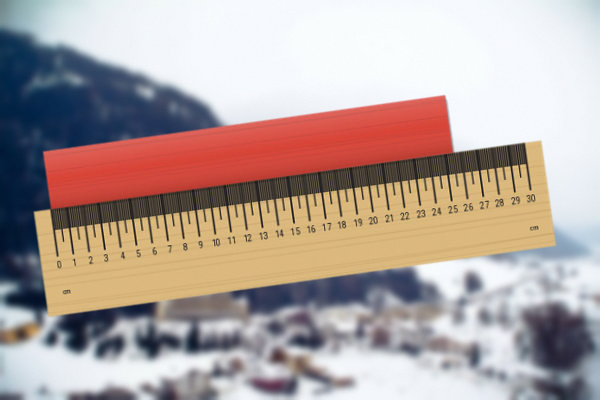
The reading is 25.5 (cm)
